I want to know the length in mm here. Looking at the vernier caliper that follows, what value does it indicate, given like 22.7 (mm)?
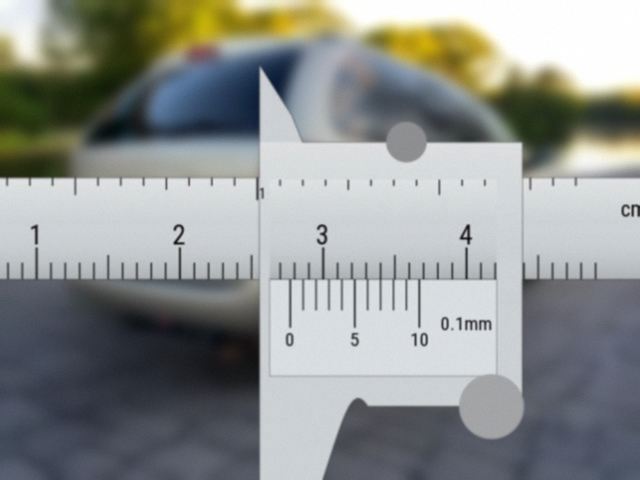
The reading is 27.7 (mm)
